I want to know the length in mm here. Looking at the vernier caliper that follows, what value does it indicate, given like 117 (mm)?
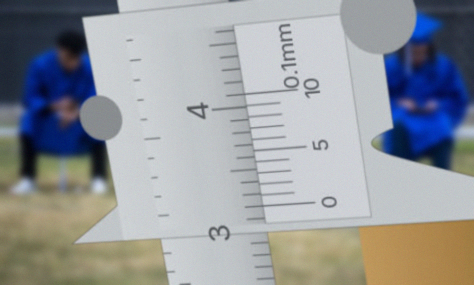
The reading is 32.0 (mm)
